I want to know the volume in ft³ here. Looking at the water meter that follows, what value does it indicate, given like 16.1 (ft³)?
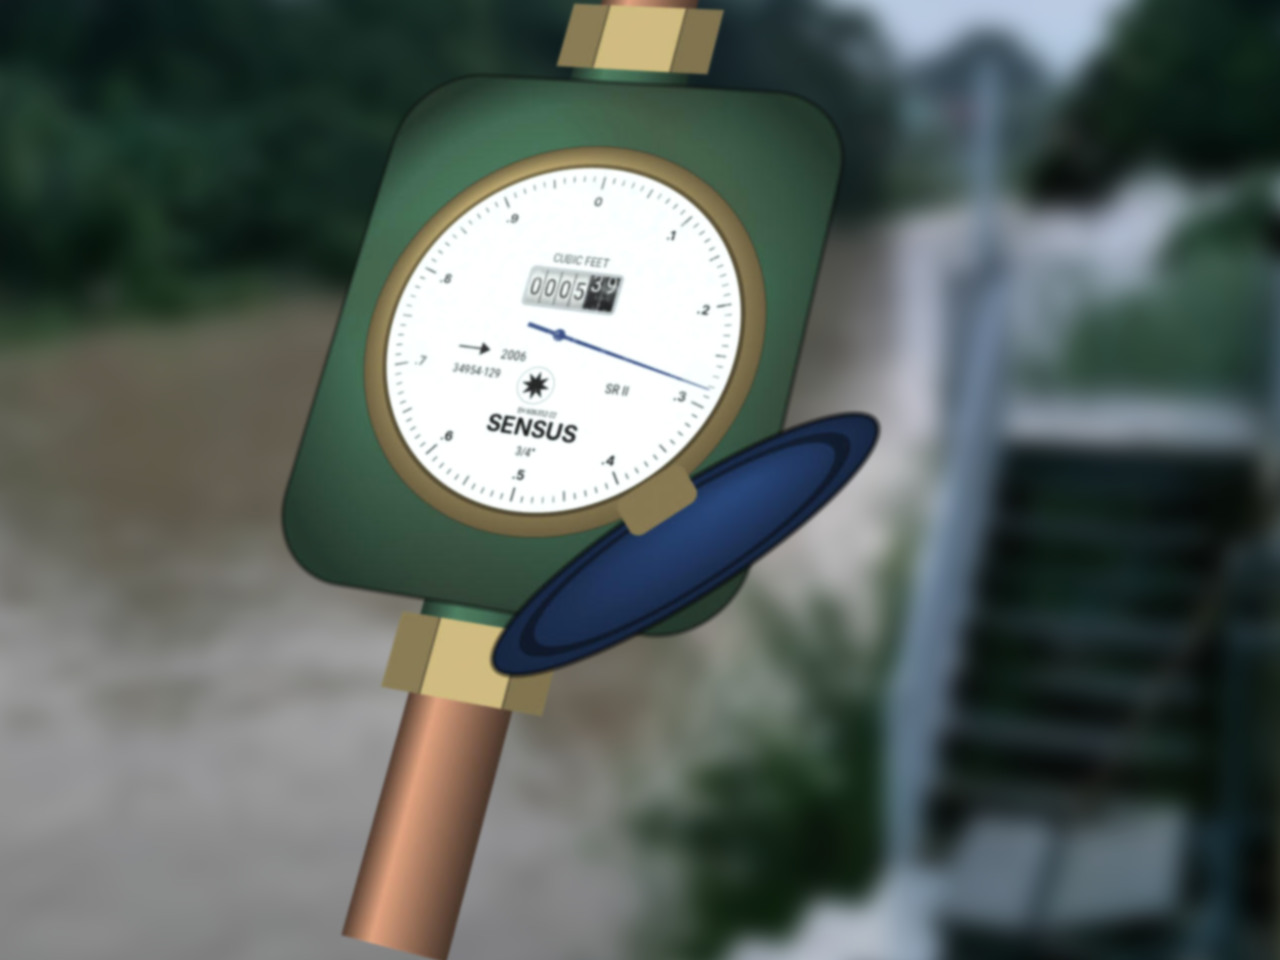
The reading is 539.28 (ft³)
